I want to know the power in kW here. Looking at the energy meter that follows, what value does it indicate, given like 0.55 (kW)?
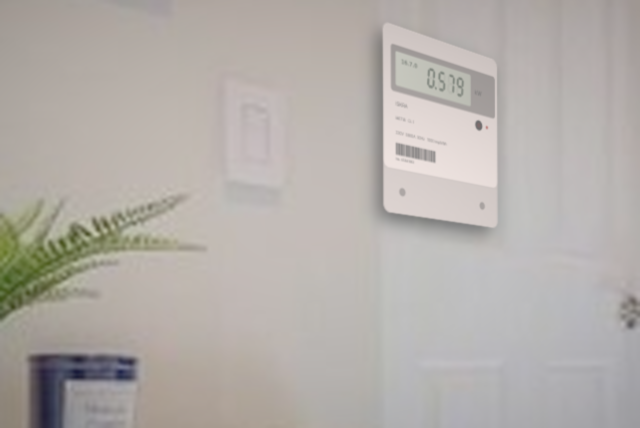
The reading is 0.579 (kW)
